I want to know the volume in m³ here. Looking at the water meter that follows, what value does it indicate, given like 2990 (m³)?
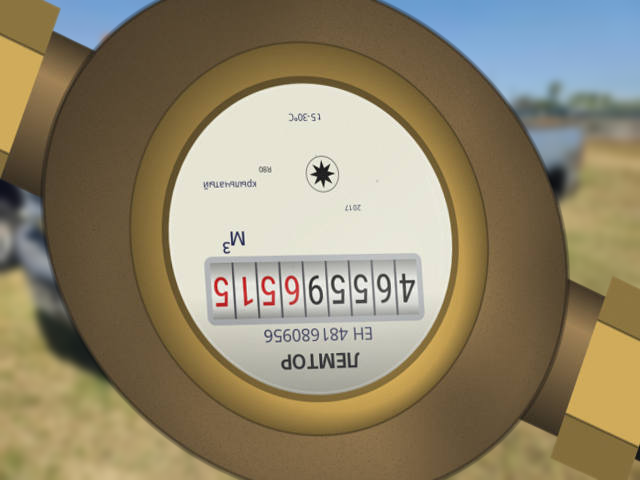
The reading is 46559.6515 (m³)
